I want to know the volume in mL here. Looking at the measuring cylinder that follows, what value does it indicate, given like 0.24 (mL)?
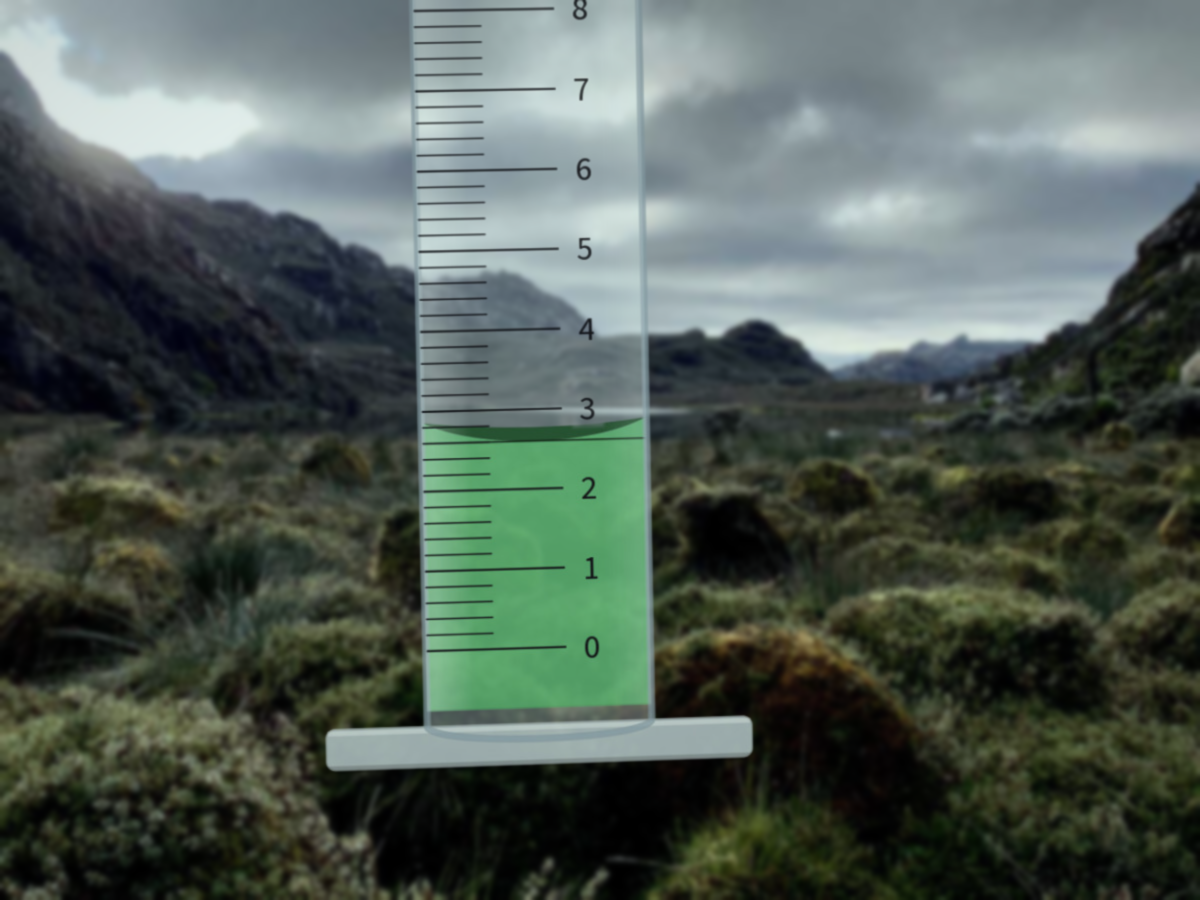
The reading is 2.6 (mL)
